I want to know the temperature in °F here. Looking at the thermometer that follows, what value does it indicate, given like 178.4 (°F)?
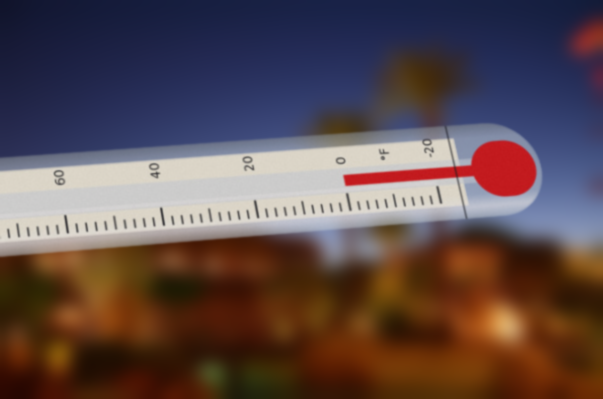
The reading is 0 (°F)
